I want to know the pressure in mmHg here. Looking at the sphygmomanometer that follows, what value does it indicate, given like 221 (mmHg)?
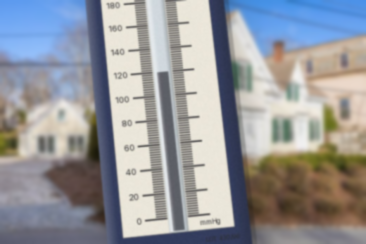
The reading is 120 (mmHg)
